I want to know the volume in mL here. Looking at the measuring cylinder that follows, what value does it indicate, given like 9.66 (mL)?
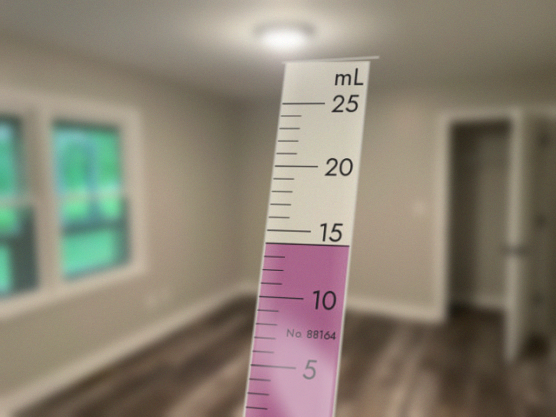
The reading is 14 (mL)
